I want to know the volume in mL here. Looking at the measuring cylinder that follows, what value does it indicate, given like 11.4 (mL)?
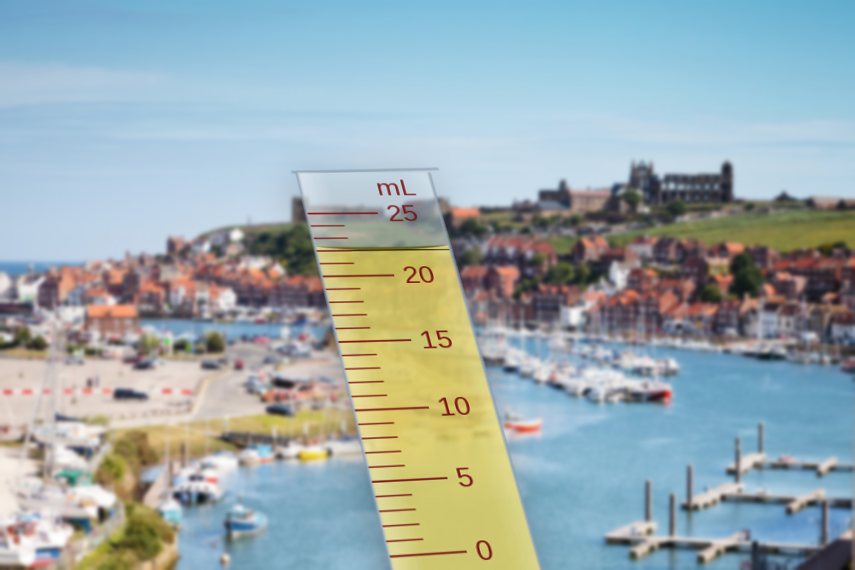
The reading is 22 (mL)
